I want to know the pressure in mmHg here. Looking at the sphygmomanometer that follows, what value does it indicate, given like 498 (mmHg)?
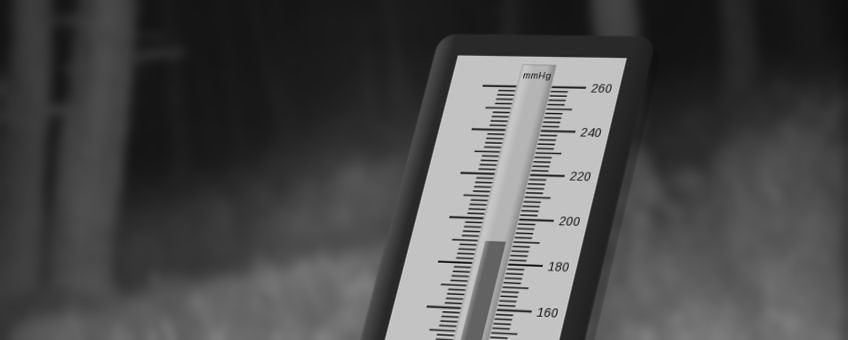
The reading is 190 (mmHg)
